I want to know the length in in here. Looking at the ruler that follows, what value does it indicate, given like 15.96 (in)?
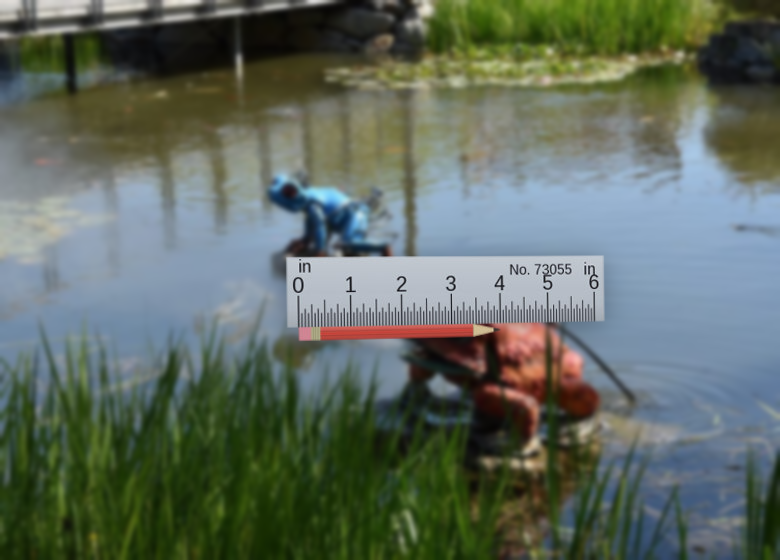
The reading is 4 (in)
